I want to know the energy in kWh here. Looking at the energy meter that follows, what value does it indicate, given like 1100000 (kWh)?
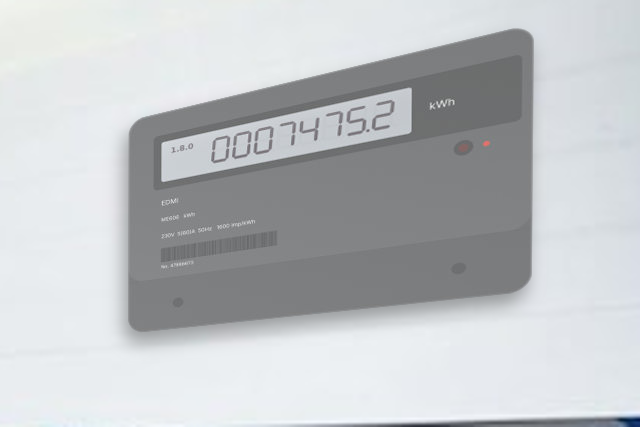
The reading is 7475.2 (kWh)
